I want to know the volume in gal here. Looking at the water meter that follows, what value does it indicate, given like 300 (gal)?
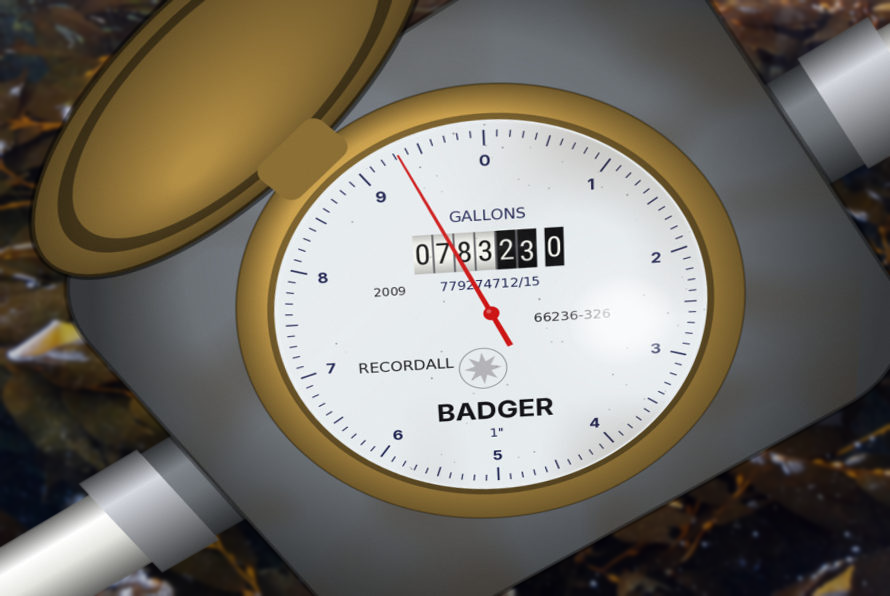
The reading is 783229.3 (gal)
